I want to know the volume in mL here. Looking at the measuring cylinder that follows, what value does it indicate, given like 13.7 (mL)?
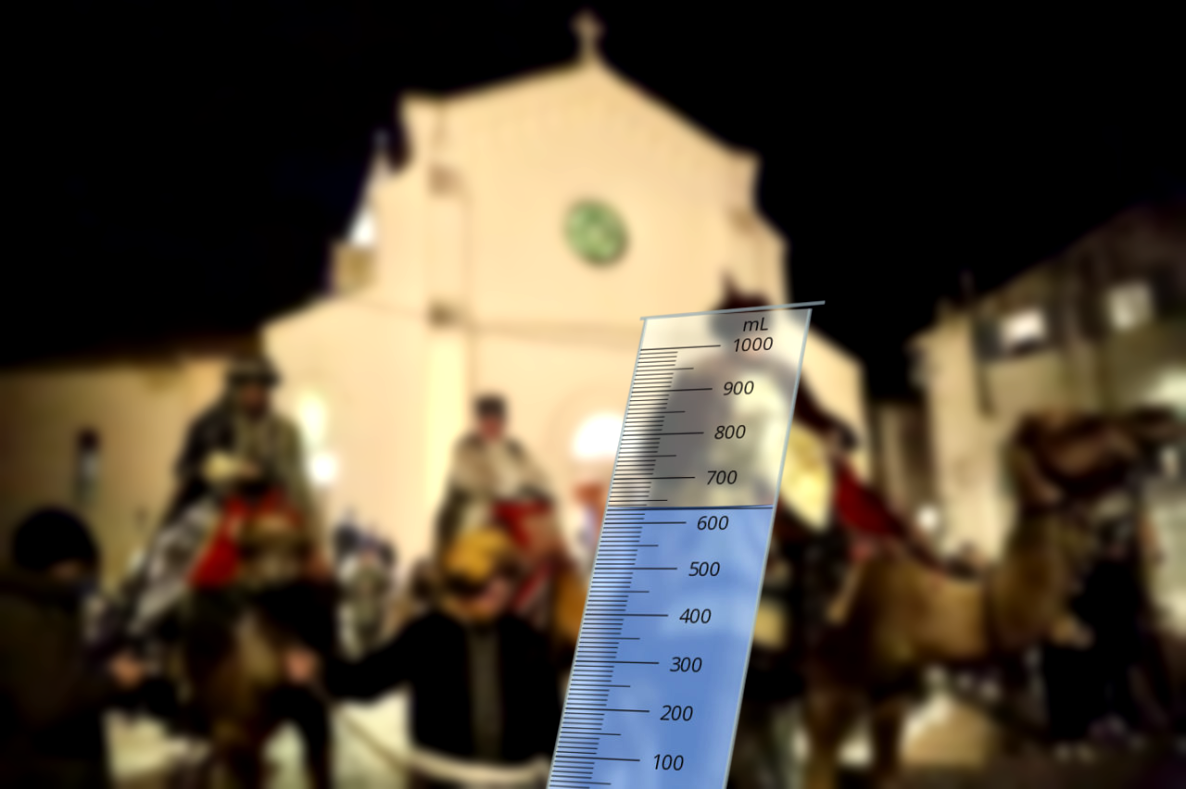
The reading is 630 (mL)
